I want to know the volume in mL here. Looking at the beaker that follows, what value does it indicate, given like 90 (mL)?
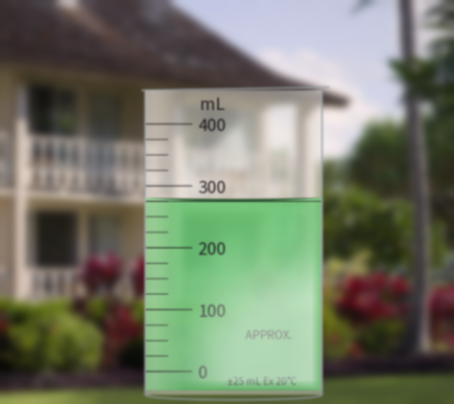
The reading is 275 (mL)
